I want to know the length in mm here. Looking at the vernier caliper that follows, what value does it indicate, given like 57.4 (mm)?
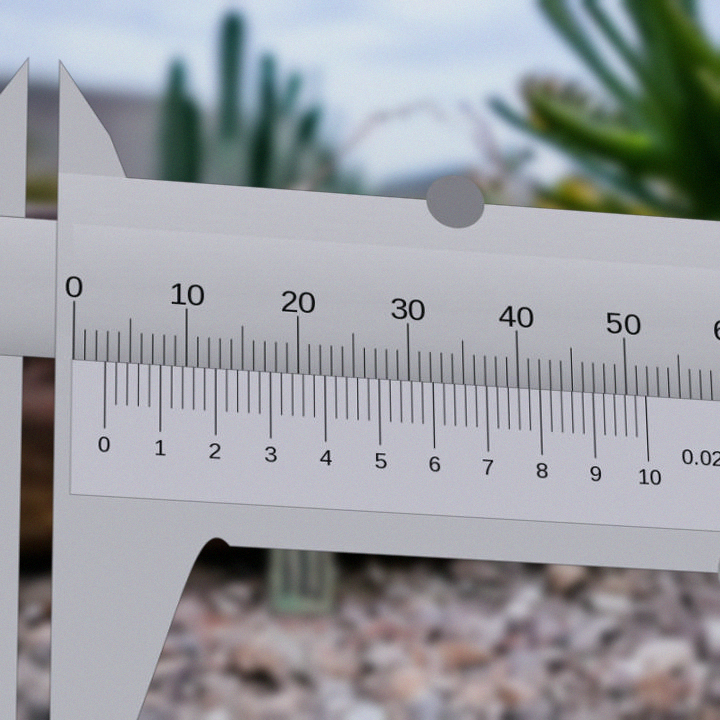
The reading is 2.8 (mm)
